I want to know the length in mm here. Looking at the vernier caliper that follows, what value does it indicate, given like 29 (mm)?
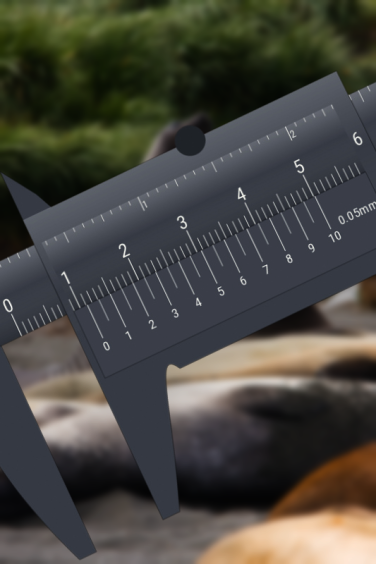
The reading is 11.2 (mm)
